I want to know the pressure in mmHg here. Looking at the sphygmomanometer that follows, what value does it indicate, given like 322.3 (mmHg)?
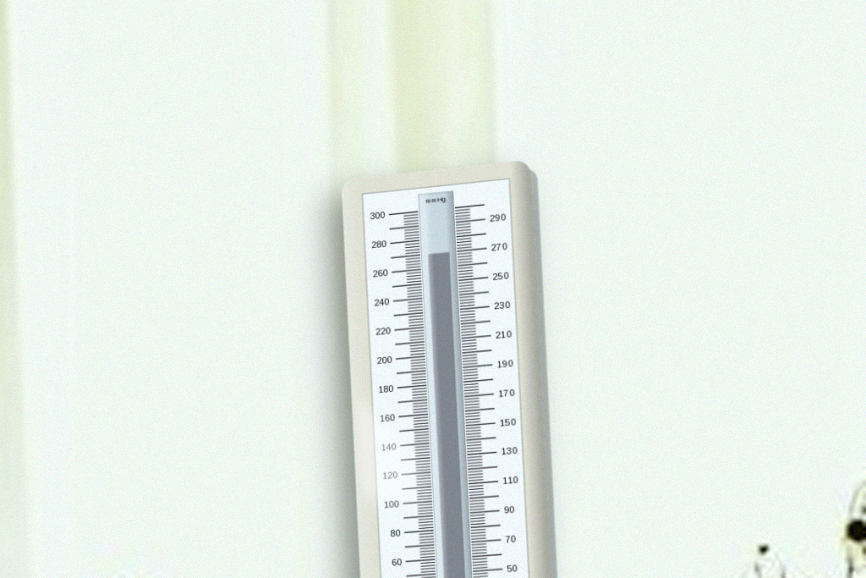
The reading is 270 (mmHg)
